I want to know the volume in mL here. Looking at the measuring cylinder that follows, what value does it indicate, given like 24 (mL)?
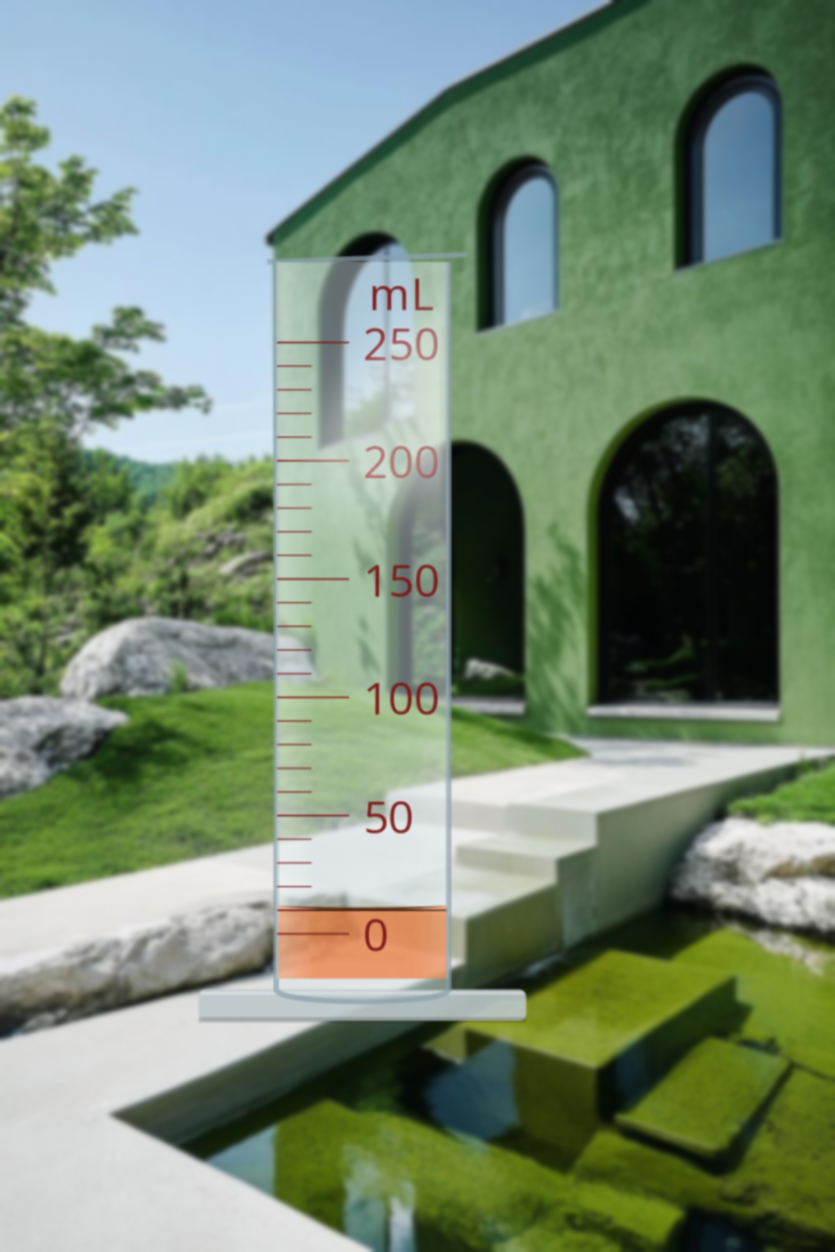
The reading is 10 (mL)
